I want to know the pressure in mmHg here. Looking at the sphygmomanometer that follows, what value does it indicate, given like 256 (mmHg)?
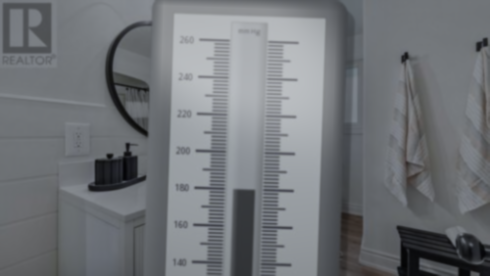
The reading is 180 (mmHg)
